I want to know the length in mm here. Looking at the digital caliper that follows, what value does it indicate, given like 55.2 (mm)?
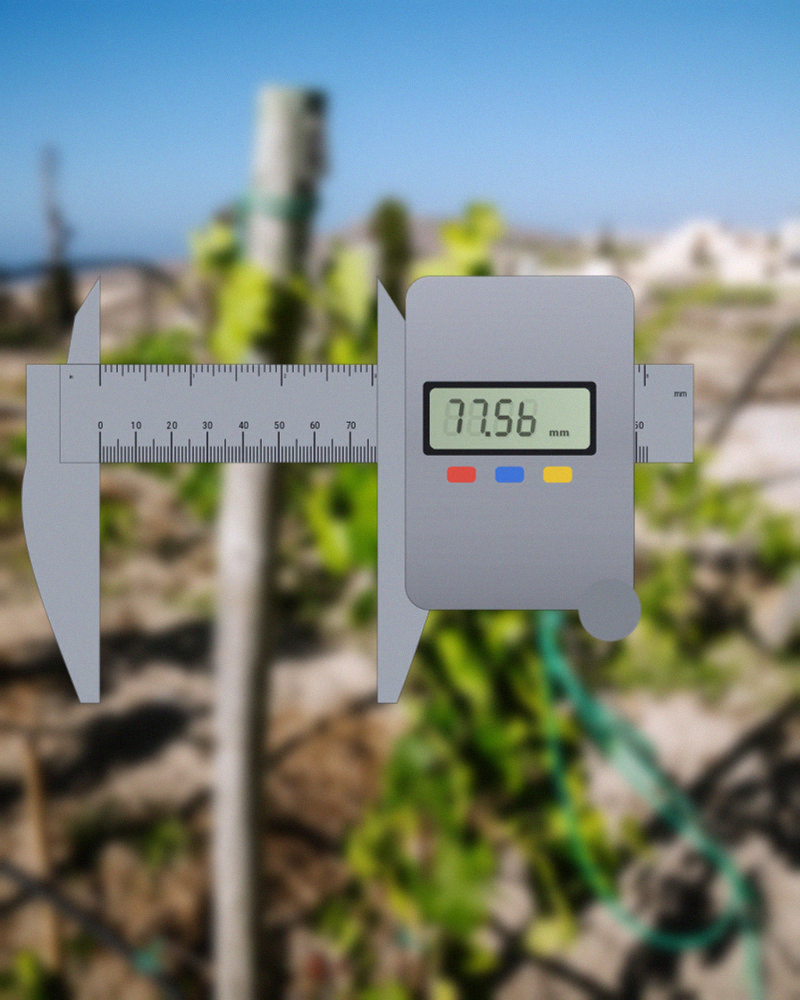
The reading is 77.56 (mm)
